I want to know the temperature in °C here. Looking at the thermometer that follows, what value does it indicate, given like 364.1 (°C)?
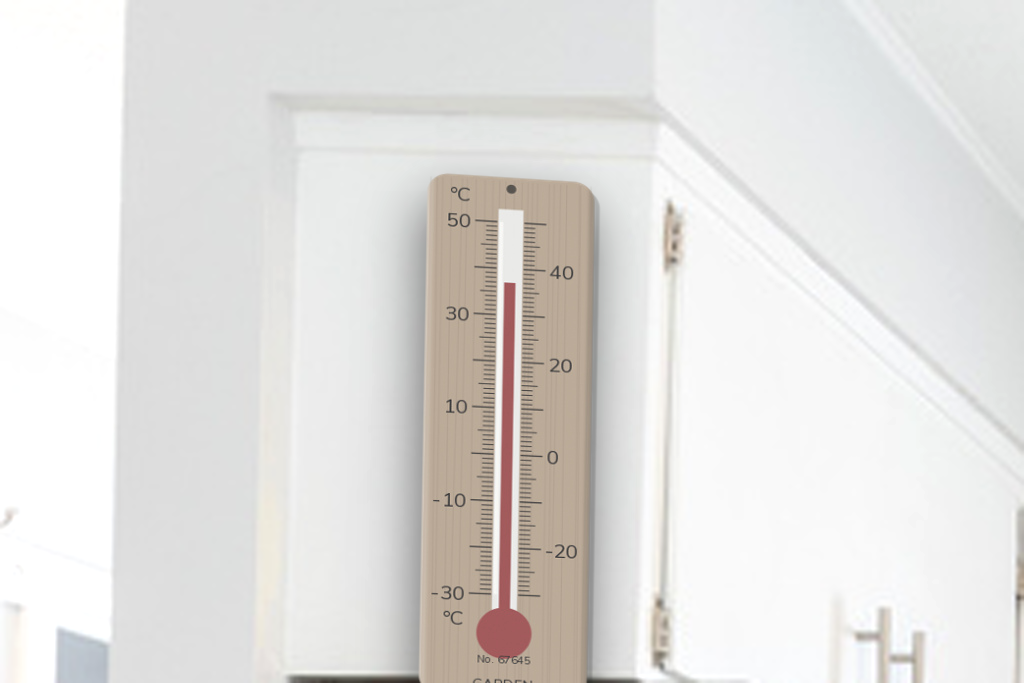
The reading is 37 (°C)
